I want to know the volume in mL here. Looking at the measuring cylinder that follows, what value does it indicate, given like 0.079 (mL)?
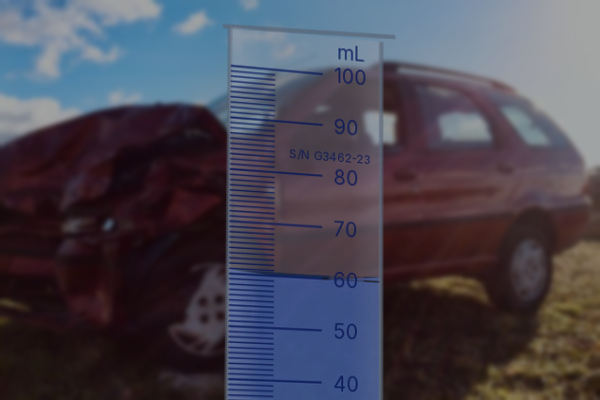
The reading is 60 (mL)
